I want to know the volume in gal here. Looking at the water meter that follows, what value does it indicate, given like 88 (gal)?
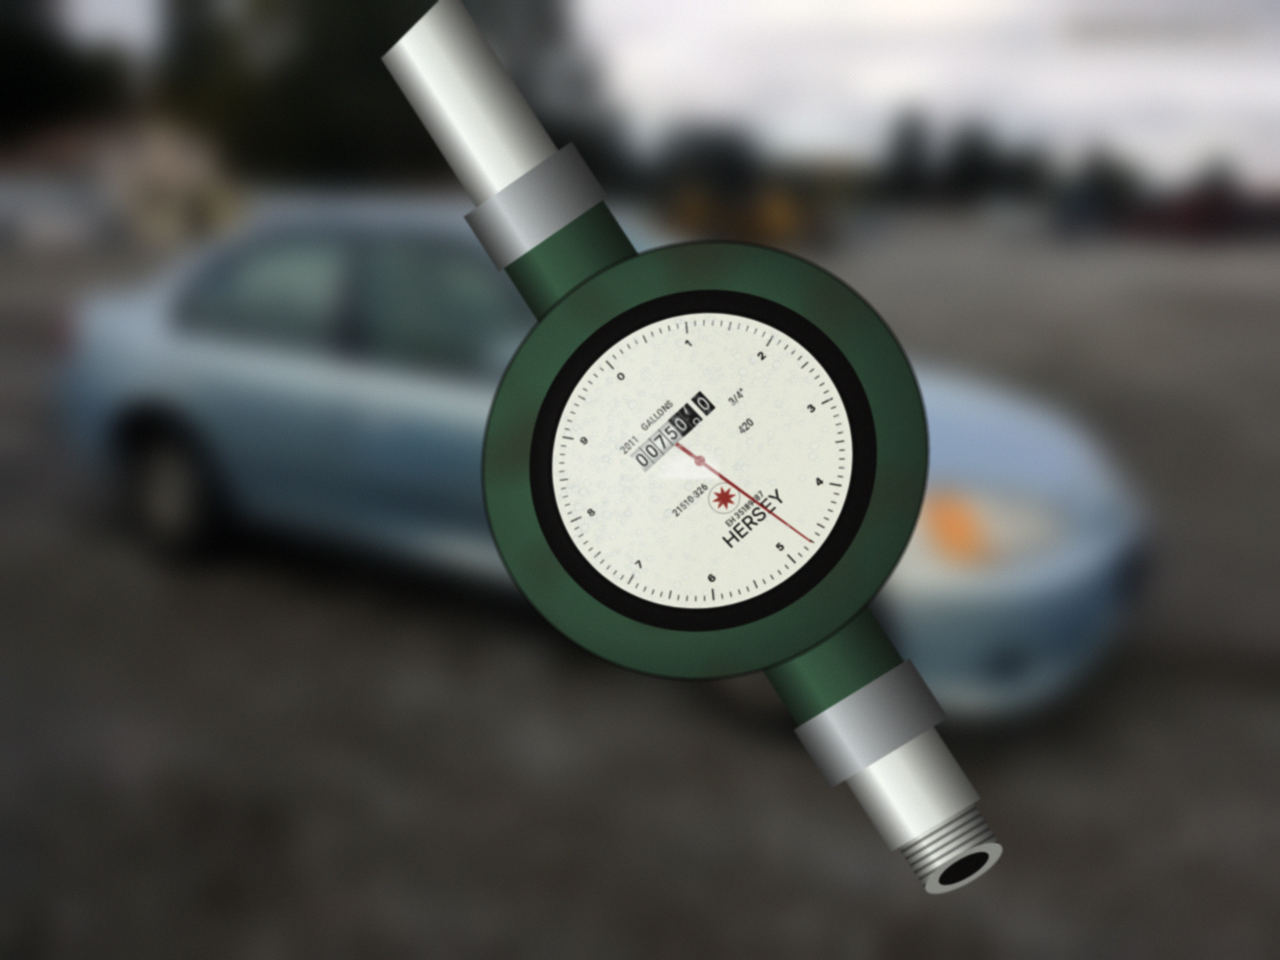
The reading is 75074.7 (gal)
